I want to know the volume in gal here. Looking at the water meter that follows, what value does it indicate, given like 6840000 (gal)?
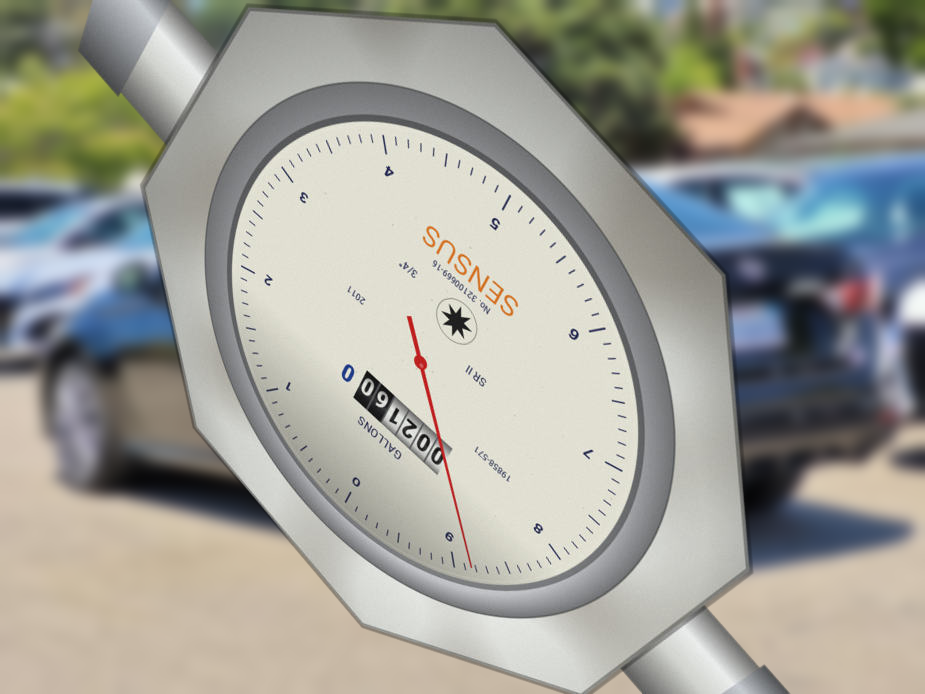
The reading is 21598.8 (gal)
